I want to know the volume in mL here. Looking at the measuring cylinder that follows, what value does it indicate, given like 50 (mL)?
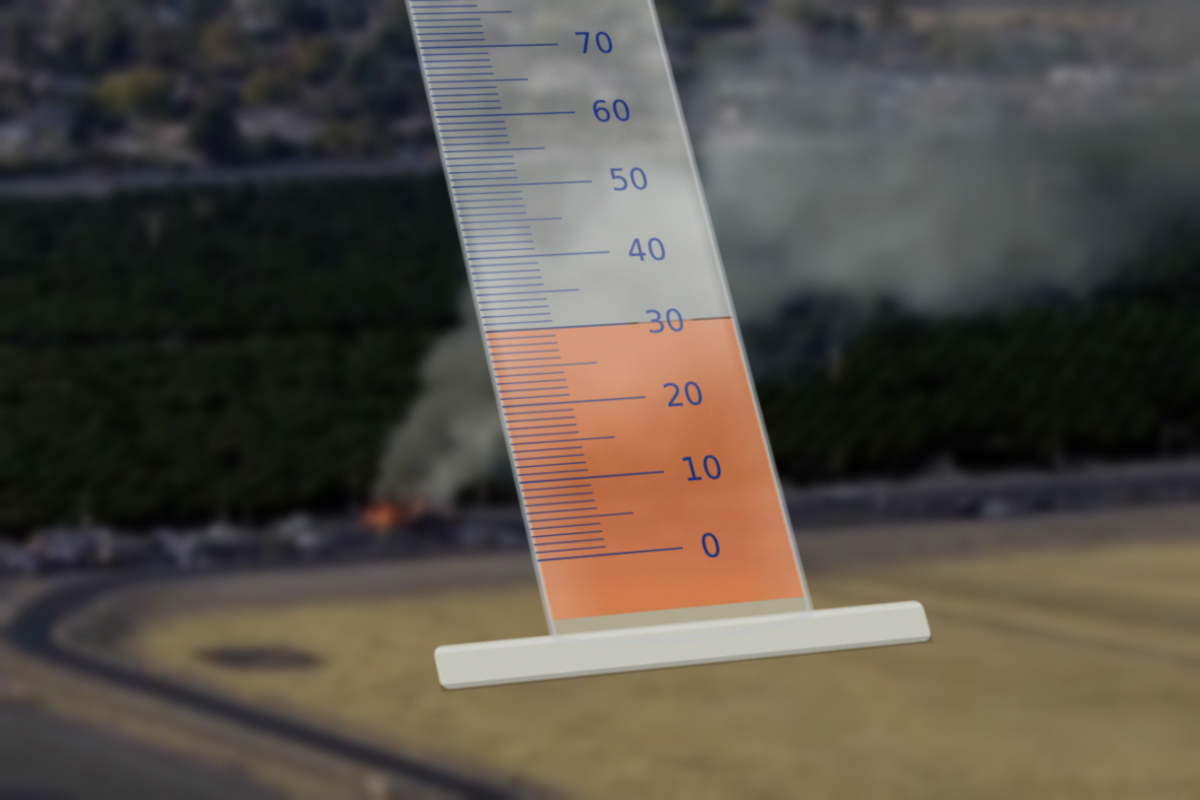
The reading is 30 (mL)
